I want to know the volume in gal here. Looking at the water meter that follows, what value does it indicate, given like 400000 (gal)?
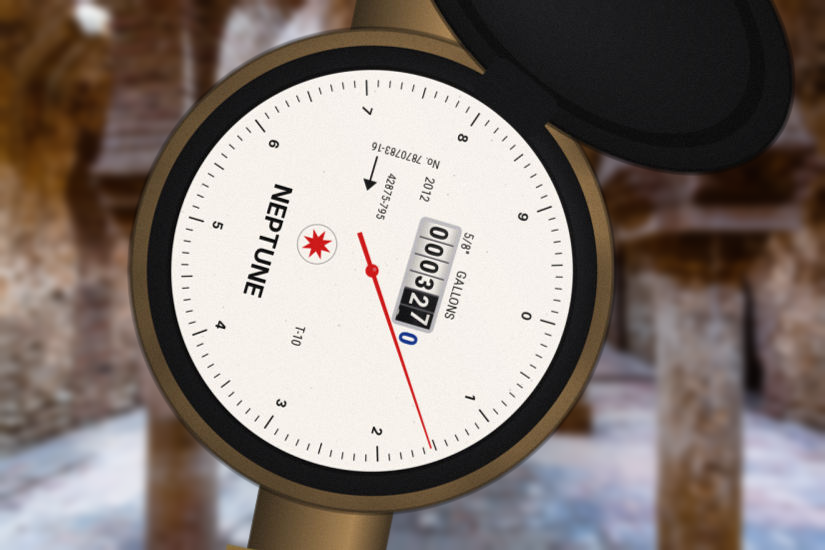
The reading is 3271.5 (gal)
